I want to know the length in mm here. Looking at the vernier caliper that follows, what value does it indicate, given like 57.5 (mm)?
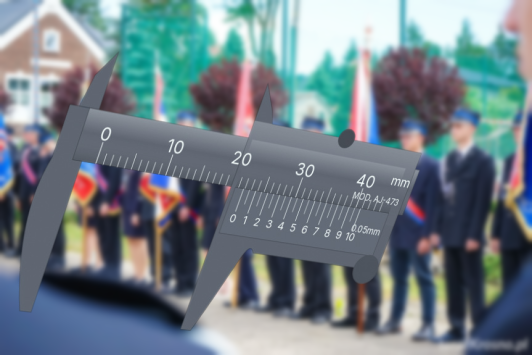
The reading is 21.8 (mm)
